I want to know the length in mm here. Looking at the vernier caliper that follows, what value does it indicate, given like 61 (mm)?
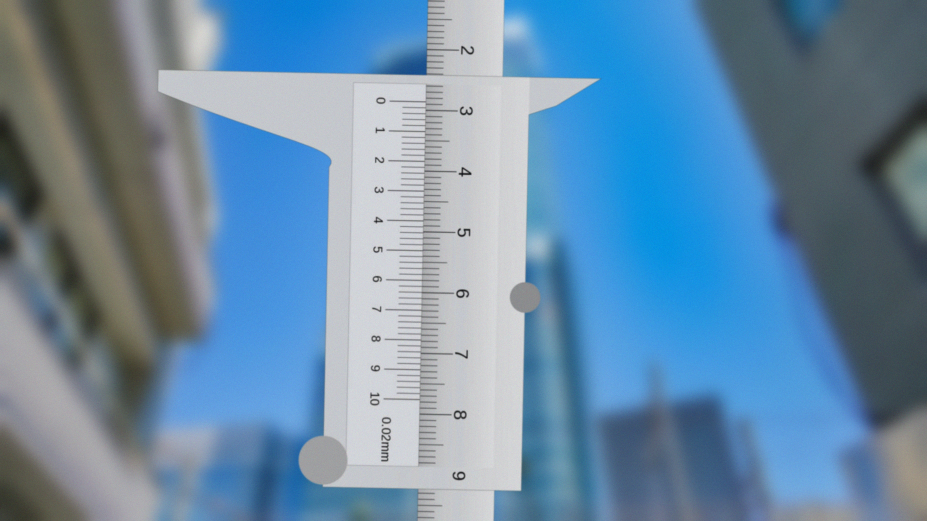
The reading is 28.6 (mm)
